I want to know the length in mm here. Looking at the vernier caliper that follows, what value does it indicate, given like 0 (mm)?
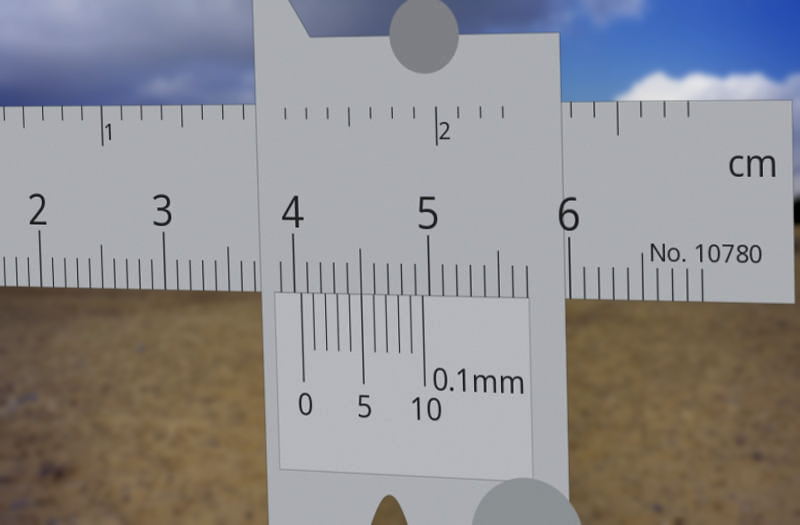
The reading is 40.5 (mm)
